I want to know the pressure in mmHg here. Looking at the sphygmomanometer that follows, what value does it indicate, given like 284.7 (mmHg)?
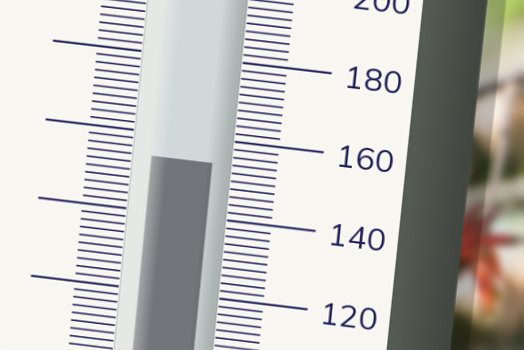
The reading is 154 (mmHg)
